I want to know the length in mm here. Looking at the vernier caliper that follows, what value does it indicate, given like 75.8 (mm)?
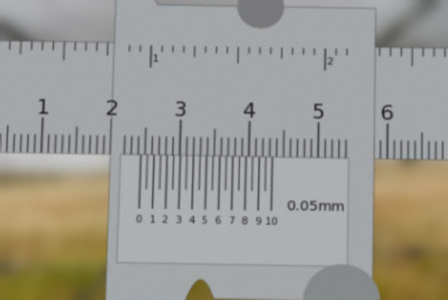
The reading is 24.4 (mm)
